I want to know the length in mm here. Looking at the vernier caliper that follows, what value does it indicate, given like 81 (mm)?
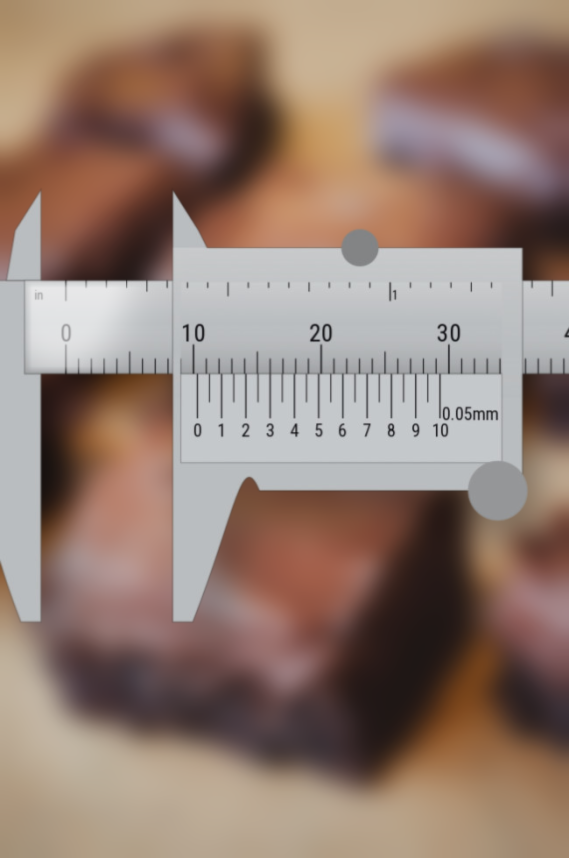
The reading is 10.3 (mm)
